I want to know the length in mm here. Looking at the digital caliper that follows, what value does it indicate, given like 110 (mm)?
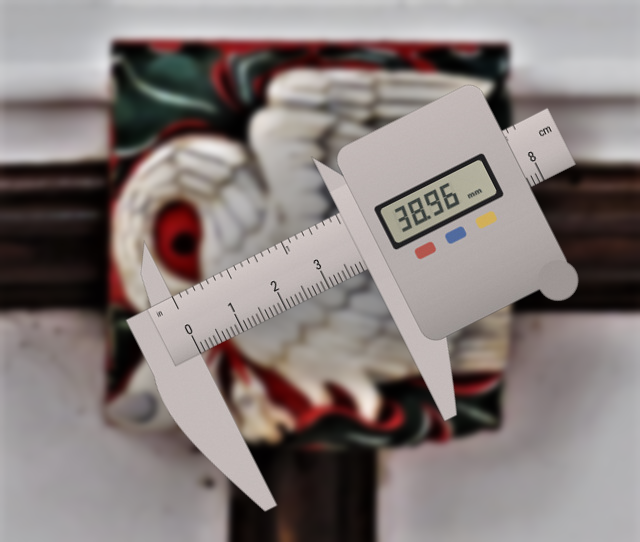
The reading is 38.96 (mm)
